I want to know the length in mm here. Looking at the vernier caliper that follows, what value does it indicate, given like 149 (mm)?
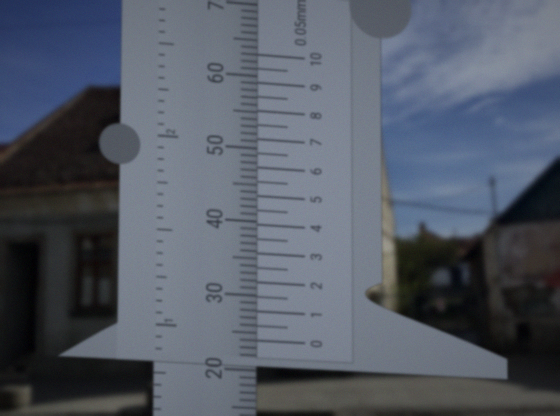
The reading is 24.0 (mm)
